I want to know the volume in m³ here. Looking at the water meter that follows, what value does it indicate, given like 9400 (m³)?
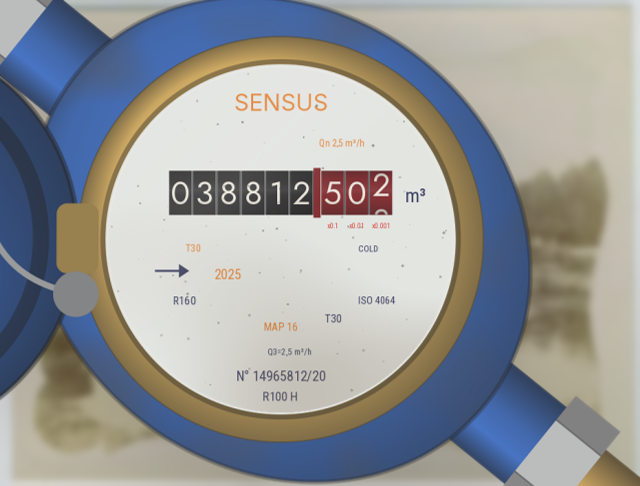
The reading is 38812.502 (m³)
